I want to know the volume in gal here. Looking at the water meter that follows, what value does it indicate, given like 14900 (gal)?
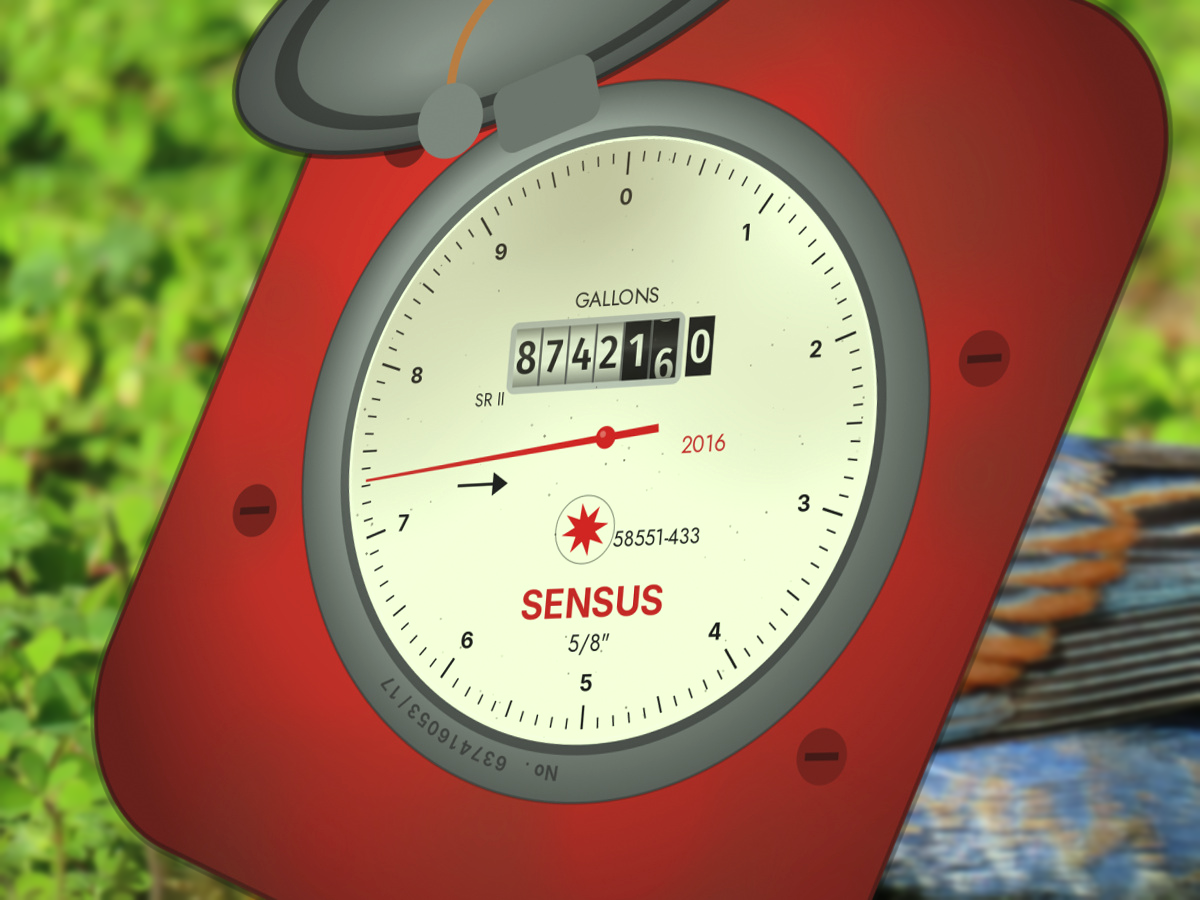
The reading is 8742157.3 (gal)
